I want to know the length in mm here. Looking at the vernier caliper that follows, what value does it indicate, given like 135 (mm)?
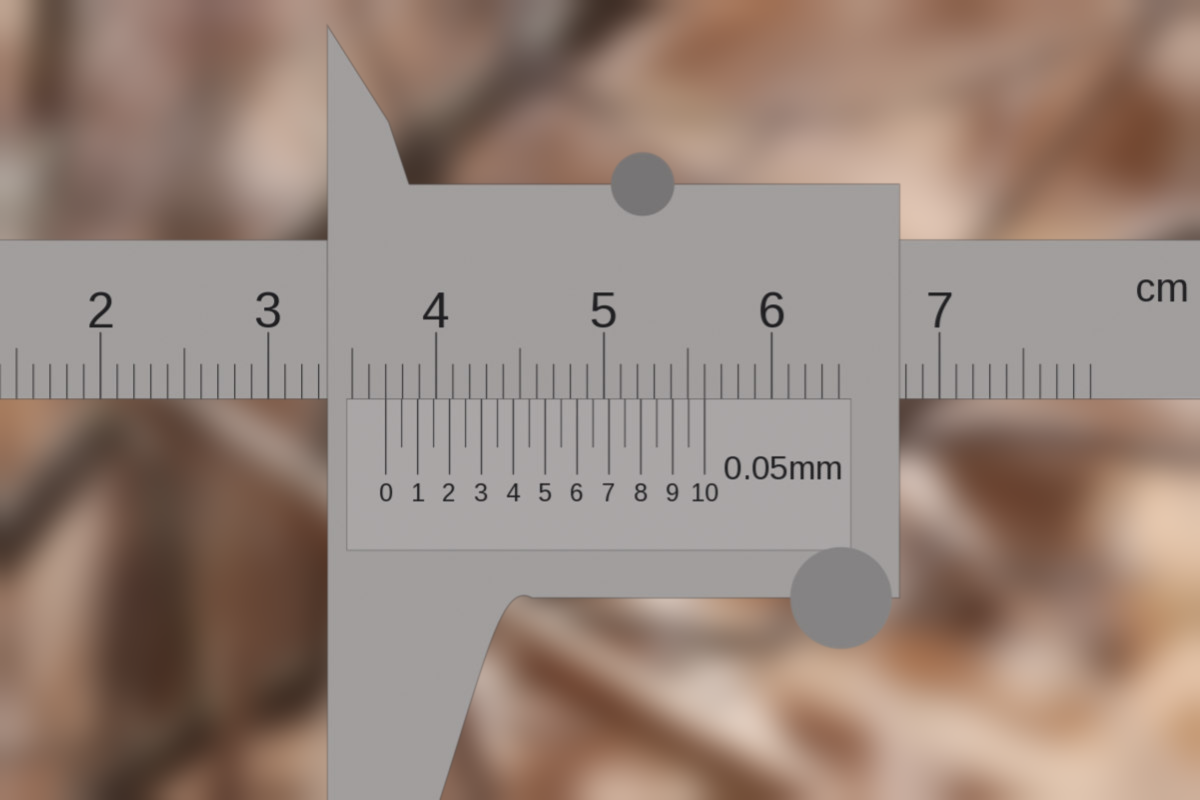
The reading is 37.0 (mm)
